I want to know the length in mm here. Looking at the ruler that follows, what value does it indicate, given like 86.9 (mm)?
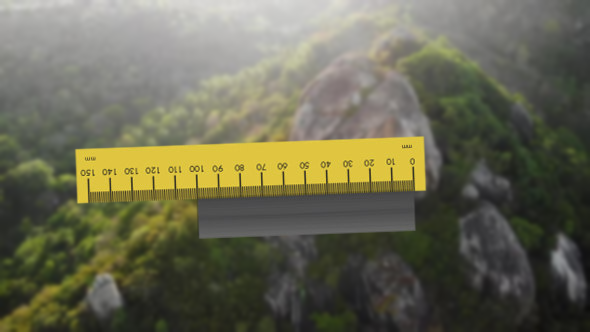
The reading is 100 (mm)
